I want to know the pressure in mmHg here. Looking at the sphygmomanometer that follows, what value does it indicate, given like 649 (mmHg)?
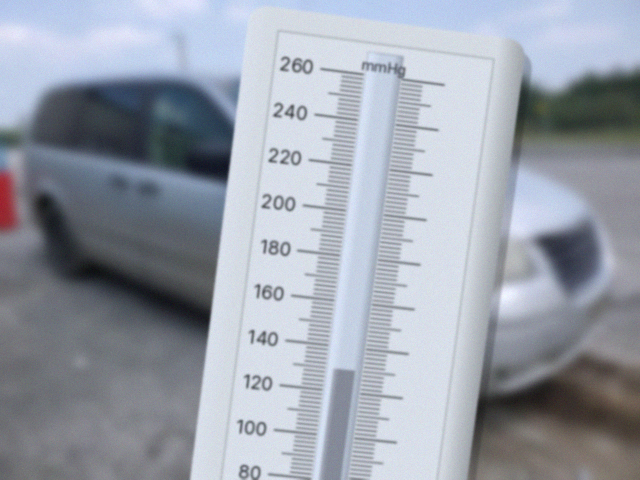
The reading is 130 (mmHg)
